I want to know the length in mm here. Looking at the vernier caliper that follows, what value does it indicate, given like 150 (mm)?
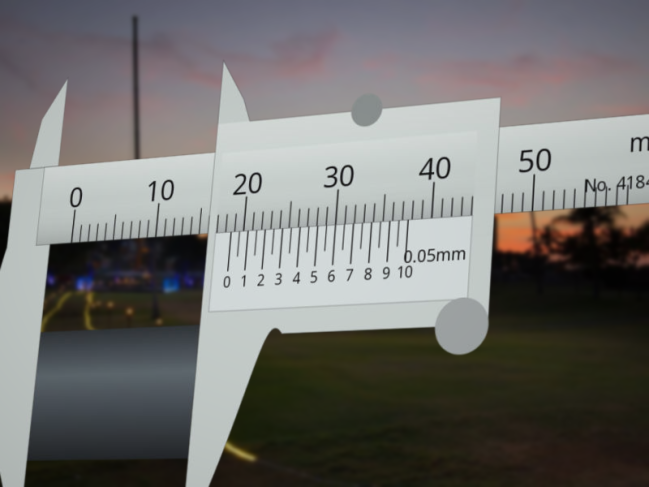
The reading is 18.6 (mm)
